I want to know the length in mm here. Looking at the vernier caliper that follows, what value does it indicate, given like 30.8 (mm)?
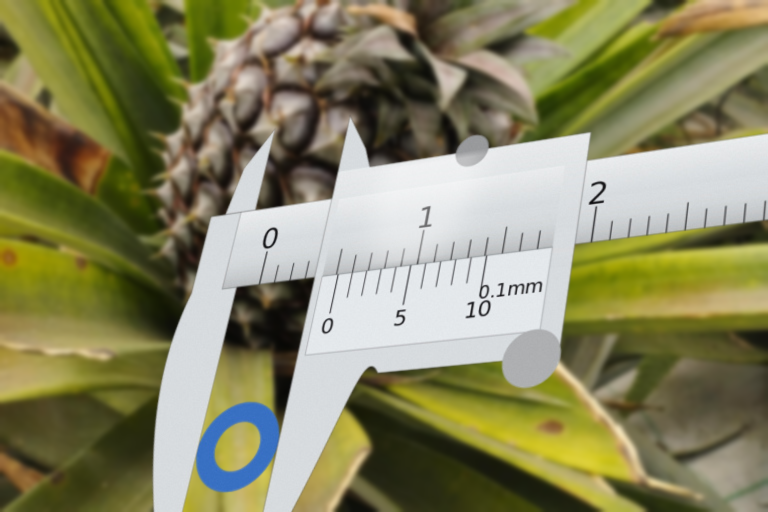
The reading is 5.1 (mm)
